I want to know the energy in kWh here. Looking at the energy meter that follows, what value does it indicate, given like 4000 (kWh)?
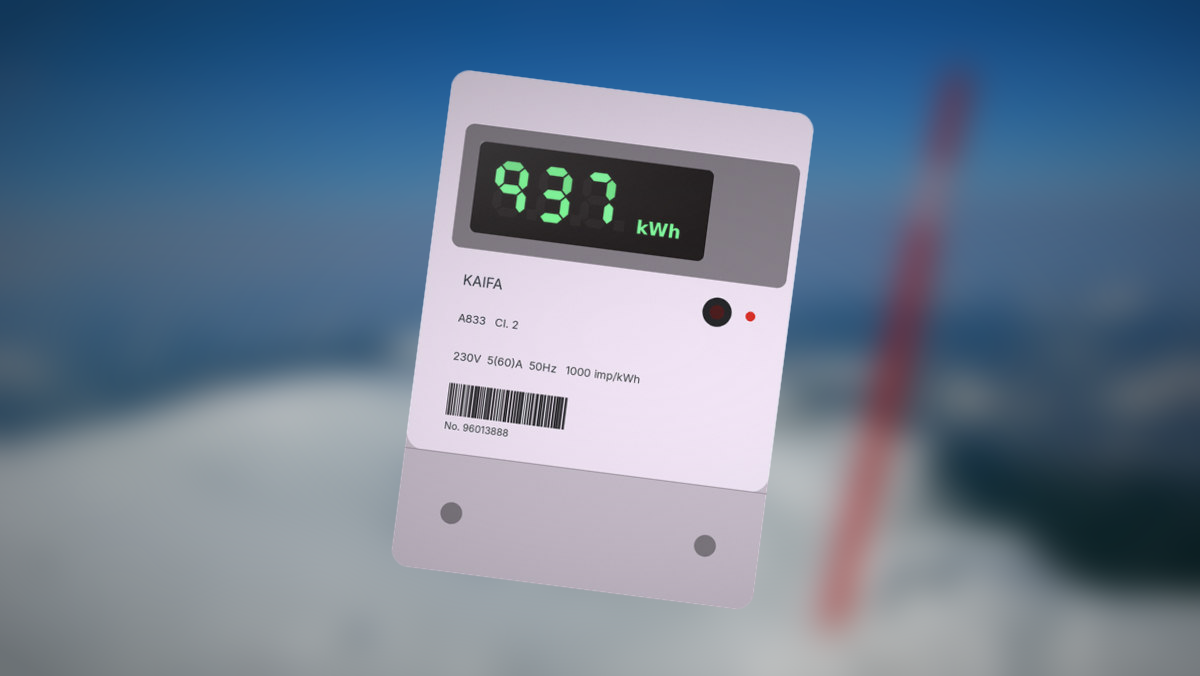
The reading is 937 (kWh)
